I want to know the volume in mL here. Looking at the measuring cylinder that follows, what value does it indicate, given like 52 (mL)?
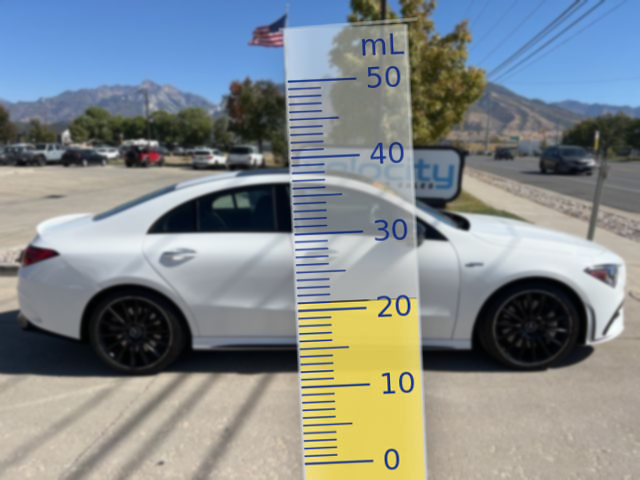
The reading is 21 (mL)
